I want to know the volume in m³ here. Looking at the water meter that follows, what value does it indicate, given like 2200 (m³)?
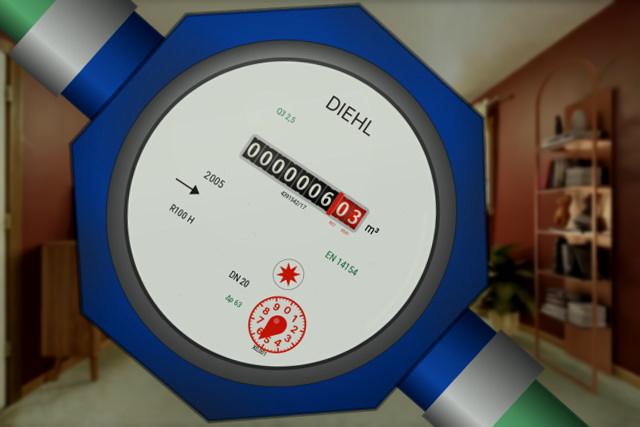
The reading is 6.035 (m³)
